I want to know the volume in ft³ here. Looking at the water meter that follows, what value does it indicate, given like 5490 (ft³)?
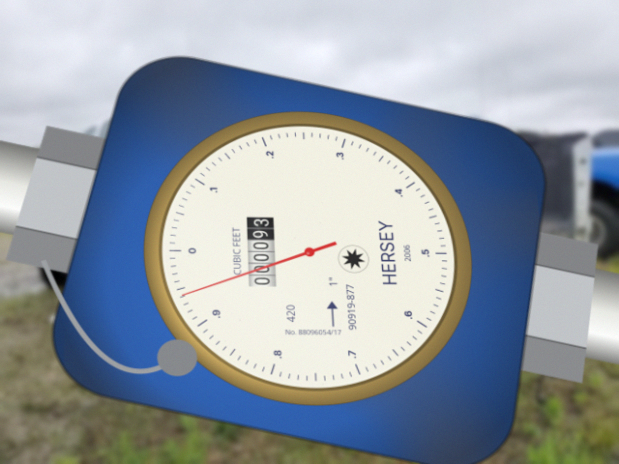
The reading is 92.94 (ft³)
